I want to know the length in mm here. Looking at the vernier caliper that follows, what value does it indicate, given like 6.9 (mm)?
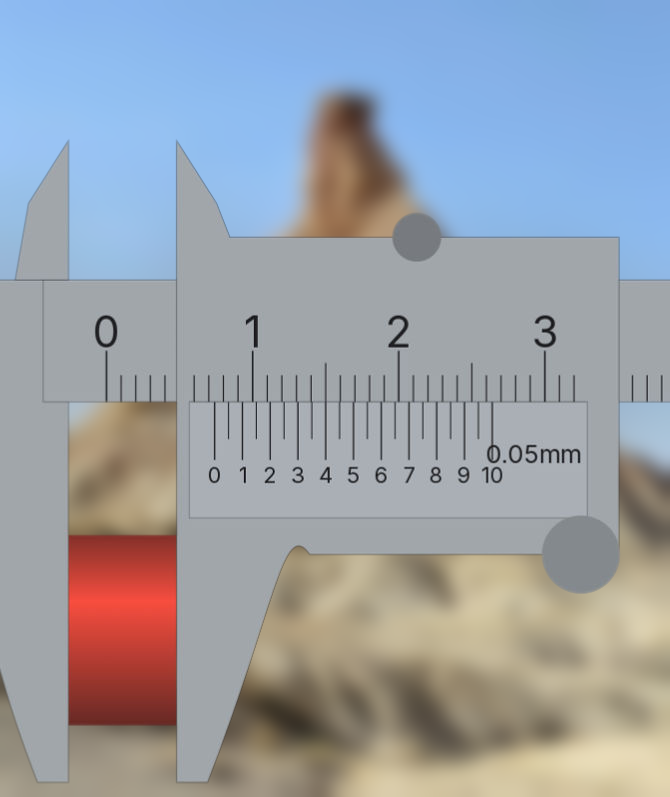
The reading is 7.4 (mm)
